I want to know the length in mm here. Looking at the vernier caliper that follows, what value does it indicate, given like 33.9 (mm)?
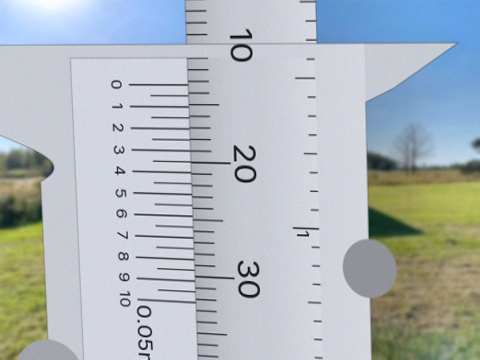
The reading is 13.3 (mm)
